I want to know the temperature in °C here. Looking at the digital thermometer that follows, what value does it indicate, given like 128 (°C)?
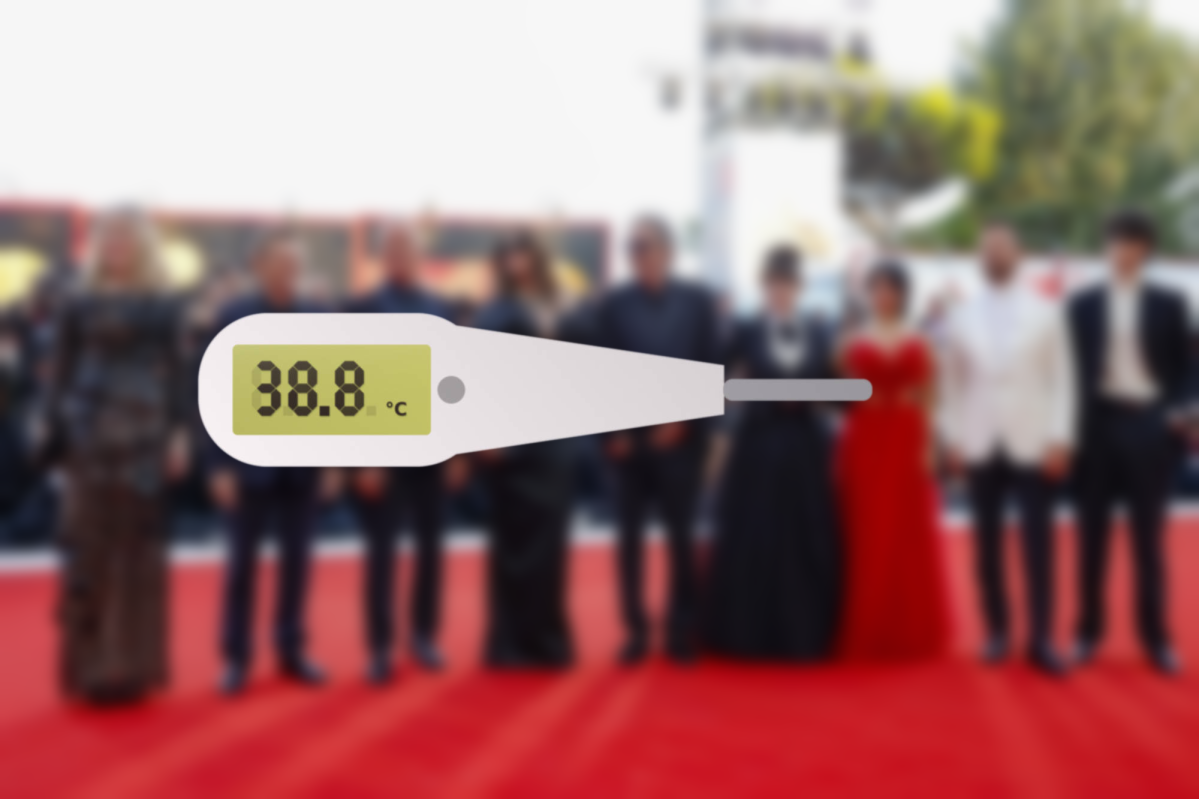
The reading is 38.8 (°C)
